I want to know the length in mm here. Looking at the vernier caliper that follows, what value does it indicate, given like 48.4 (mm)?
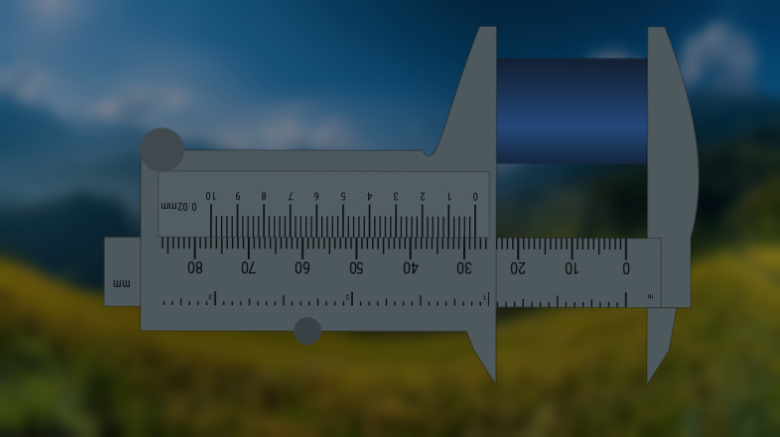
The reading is 28.0 (mm)
